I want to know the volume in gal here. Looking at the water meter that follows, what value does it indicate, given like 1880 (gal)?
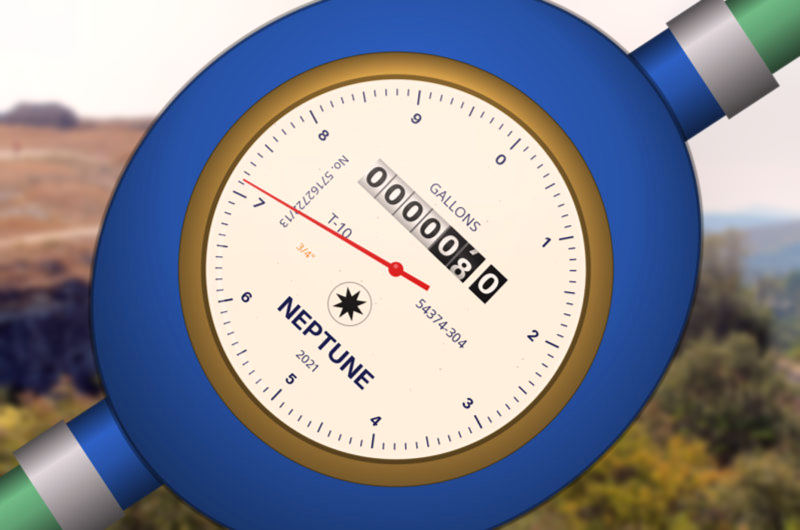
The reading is 77.1 (gal)
